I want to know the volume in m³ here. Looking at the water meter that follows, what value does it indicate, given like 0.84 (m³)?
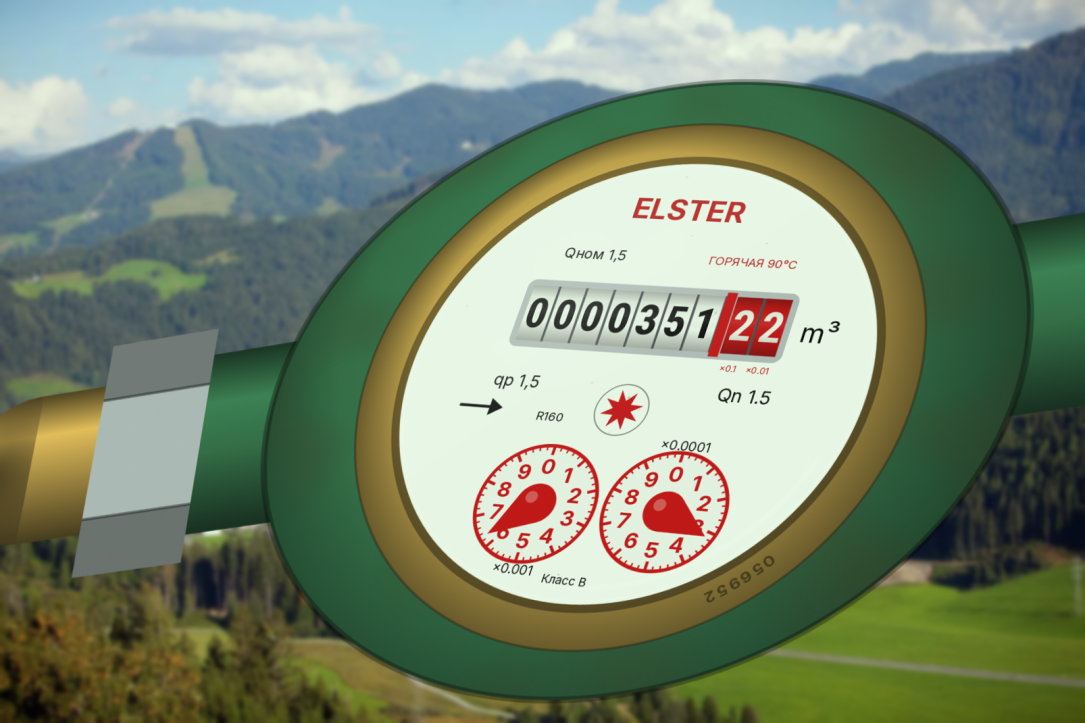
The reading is 351.2263 (m³)
